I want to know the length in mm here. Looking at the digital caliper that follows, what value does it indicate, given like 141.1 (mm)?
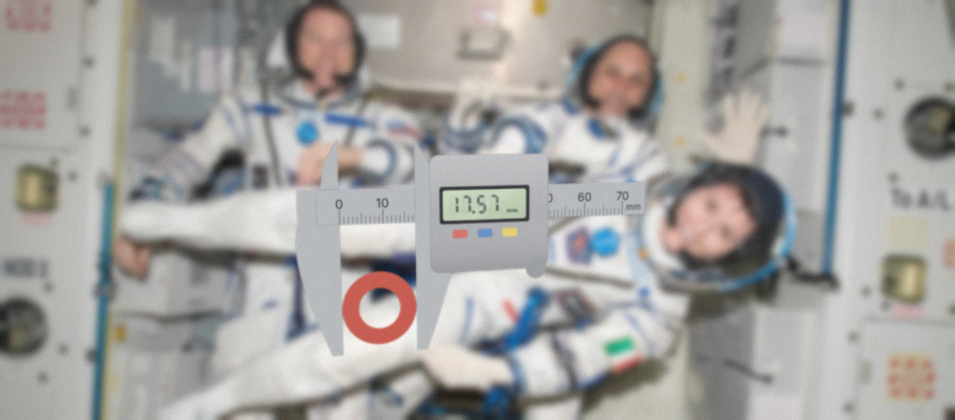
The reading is 17.57 (mm)
